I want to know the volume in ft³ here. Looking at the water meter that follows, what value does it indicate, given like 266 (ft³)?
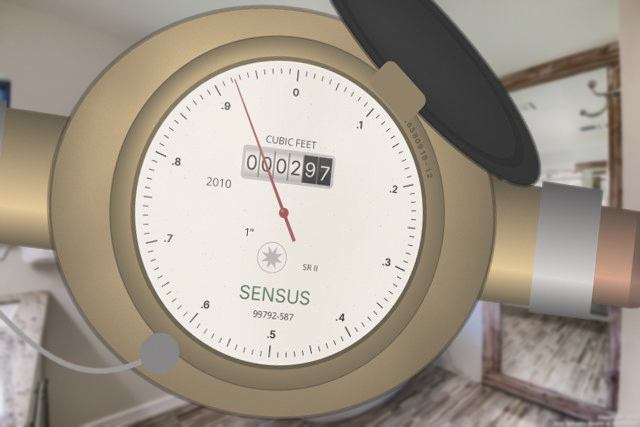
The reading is 296.92 (ft³)
